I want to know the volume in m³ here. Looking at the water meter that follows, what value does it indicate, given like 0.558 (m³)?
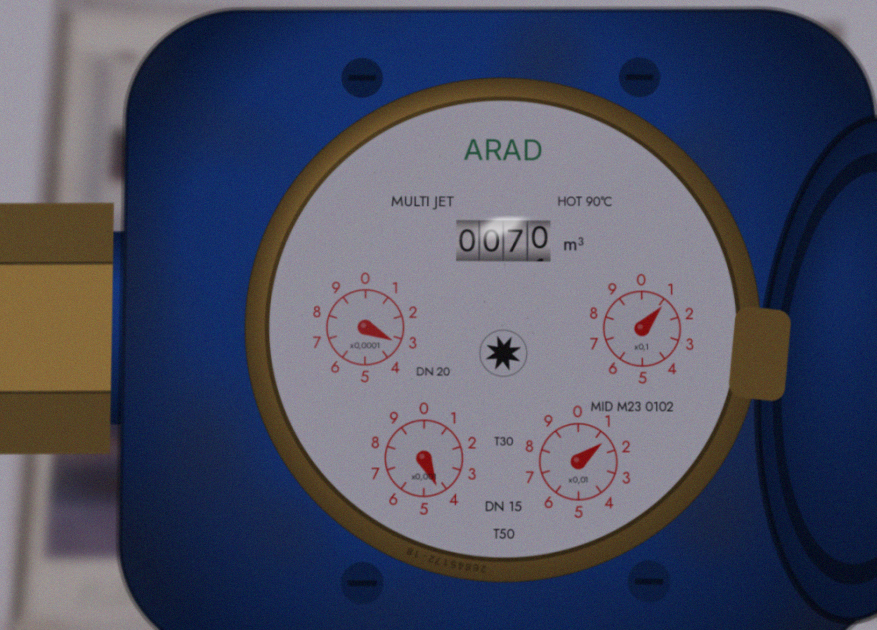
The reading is 70.1143 (m³)
